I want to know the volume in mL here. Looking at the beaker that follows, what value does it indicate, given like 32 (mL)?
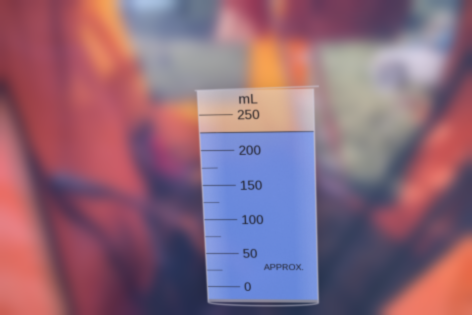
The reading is 225 (mL)
